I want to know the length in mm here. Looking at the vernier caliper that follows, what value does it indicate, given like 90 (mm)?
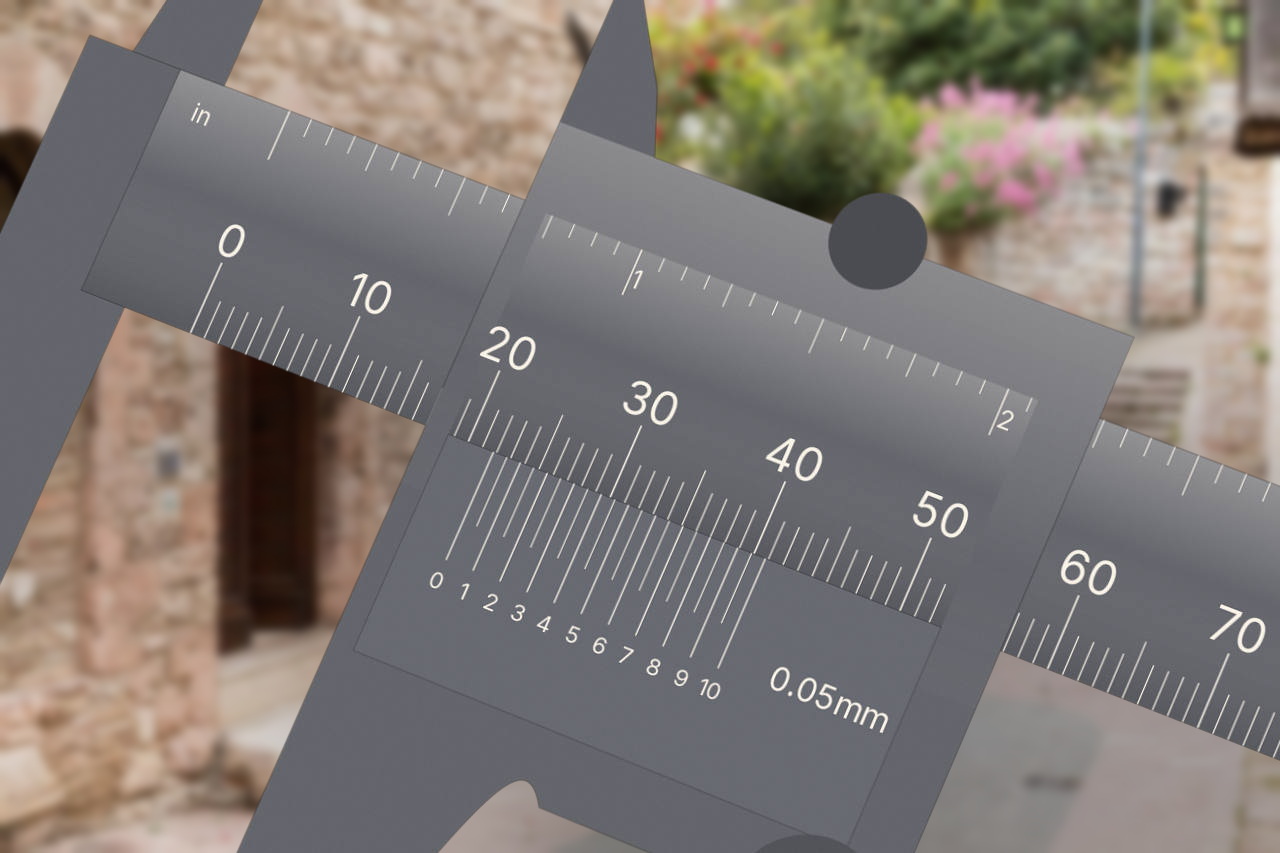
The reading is 21.8 (mm)
